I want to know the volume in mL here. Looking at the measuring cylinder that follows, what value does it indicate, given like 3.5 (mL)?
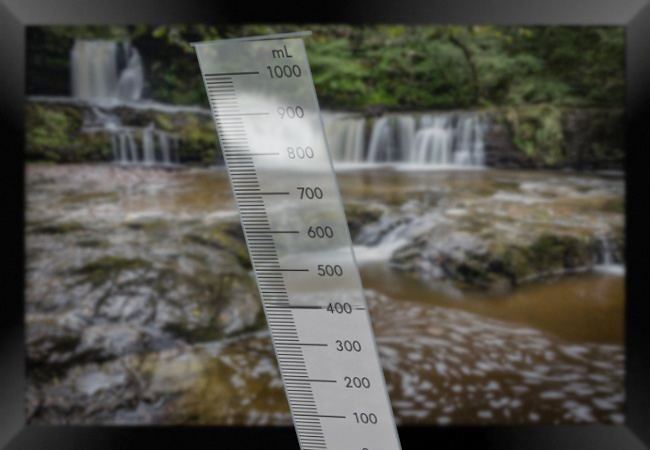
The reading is 400 (mL)
